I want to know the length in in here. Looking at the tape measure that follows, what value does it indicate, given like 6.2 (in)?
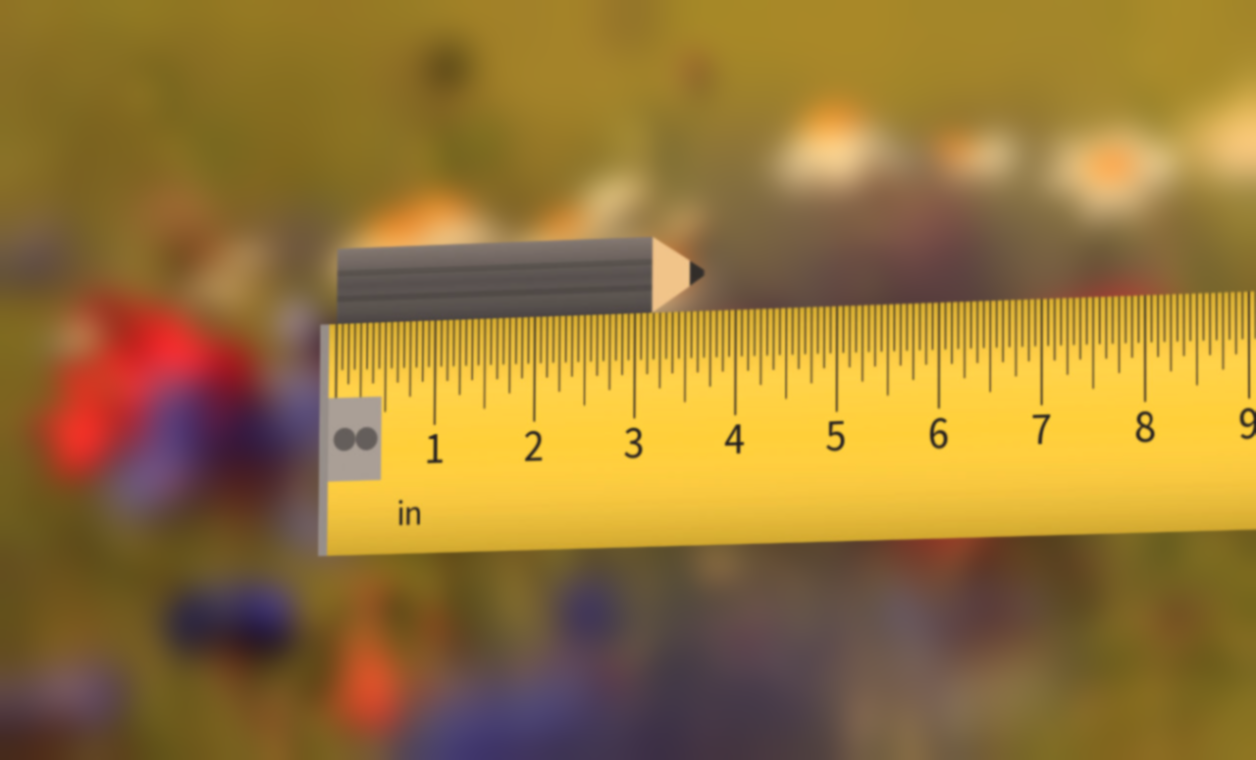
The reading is 3.6875 (in)
